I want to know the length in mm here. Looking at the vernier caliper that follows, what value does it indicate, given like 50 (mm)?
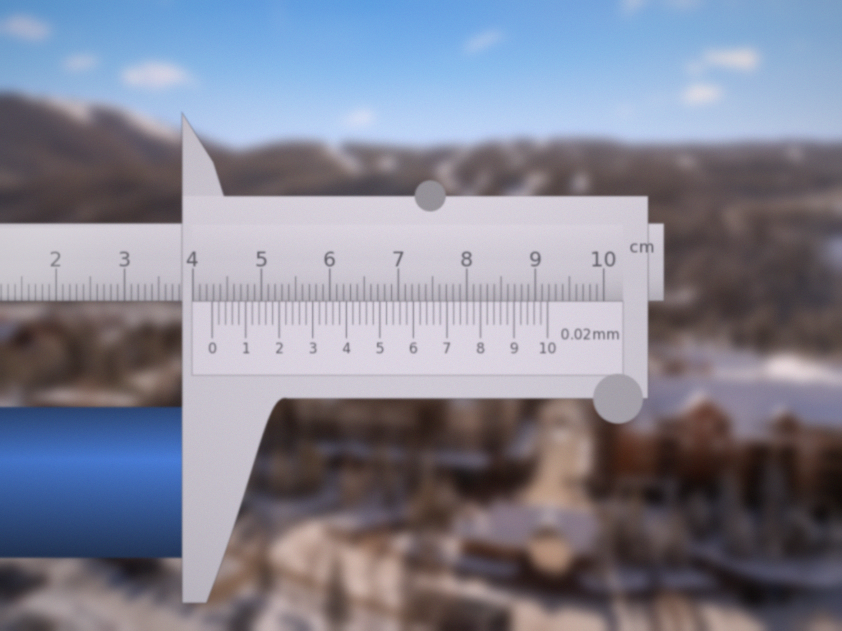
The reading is 42.8 (mm)
